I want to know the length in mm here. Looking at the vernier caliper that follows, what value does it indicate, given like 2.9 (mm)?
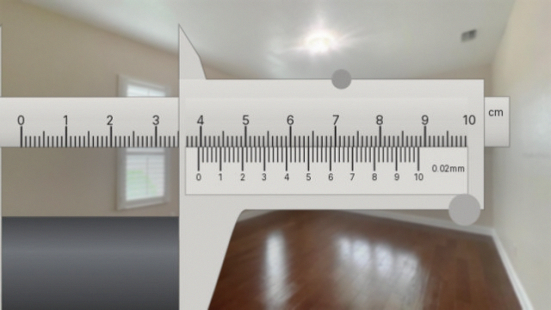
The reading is 39.5 (mm)
